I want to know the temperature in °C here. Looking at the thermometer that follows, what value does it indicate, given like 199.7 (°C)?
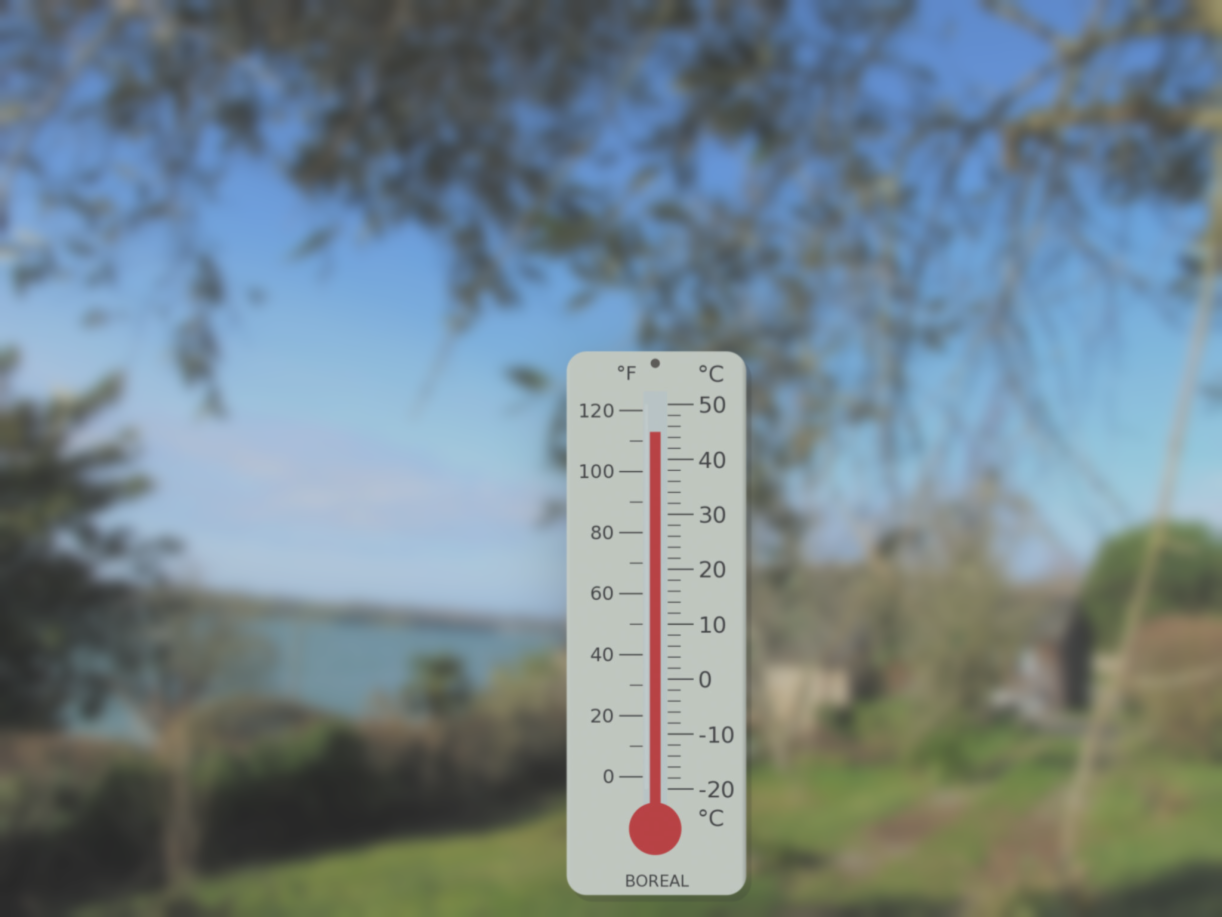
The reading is 45 (°C)
